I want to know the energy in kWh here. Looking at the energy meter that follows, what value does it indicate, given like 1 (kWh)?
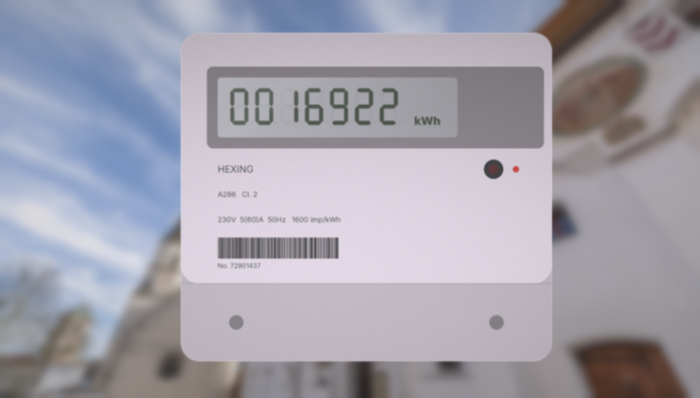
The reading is 16922 (kWh)
